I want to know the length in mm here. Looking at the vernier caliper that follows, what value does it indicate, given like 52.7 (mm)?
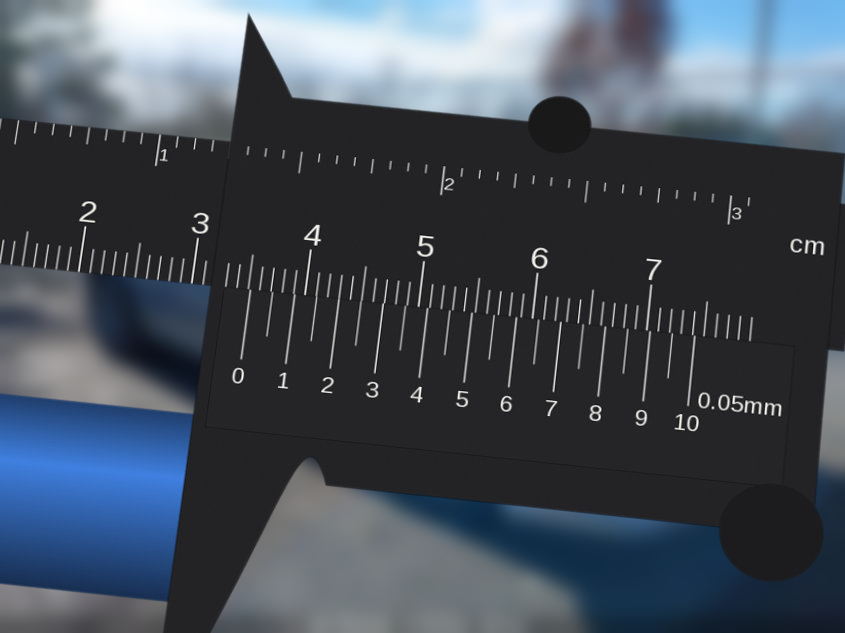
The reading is 35.2 (mm)
